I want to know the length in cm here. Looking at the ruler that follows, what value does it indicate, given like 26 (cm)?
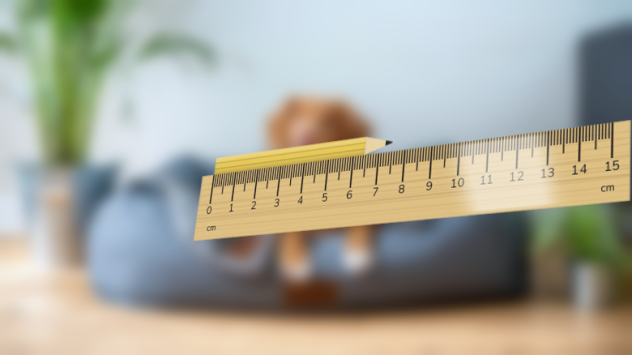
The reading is 7.5 (cm)
